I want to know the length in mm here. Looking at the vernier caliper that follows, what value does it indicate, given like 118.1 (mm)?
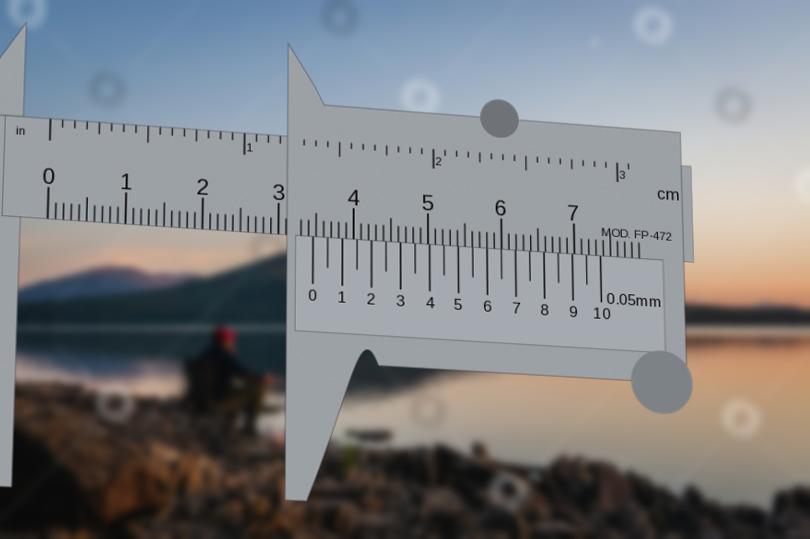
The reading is 34.6 (mm)
